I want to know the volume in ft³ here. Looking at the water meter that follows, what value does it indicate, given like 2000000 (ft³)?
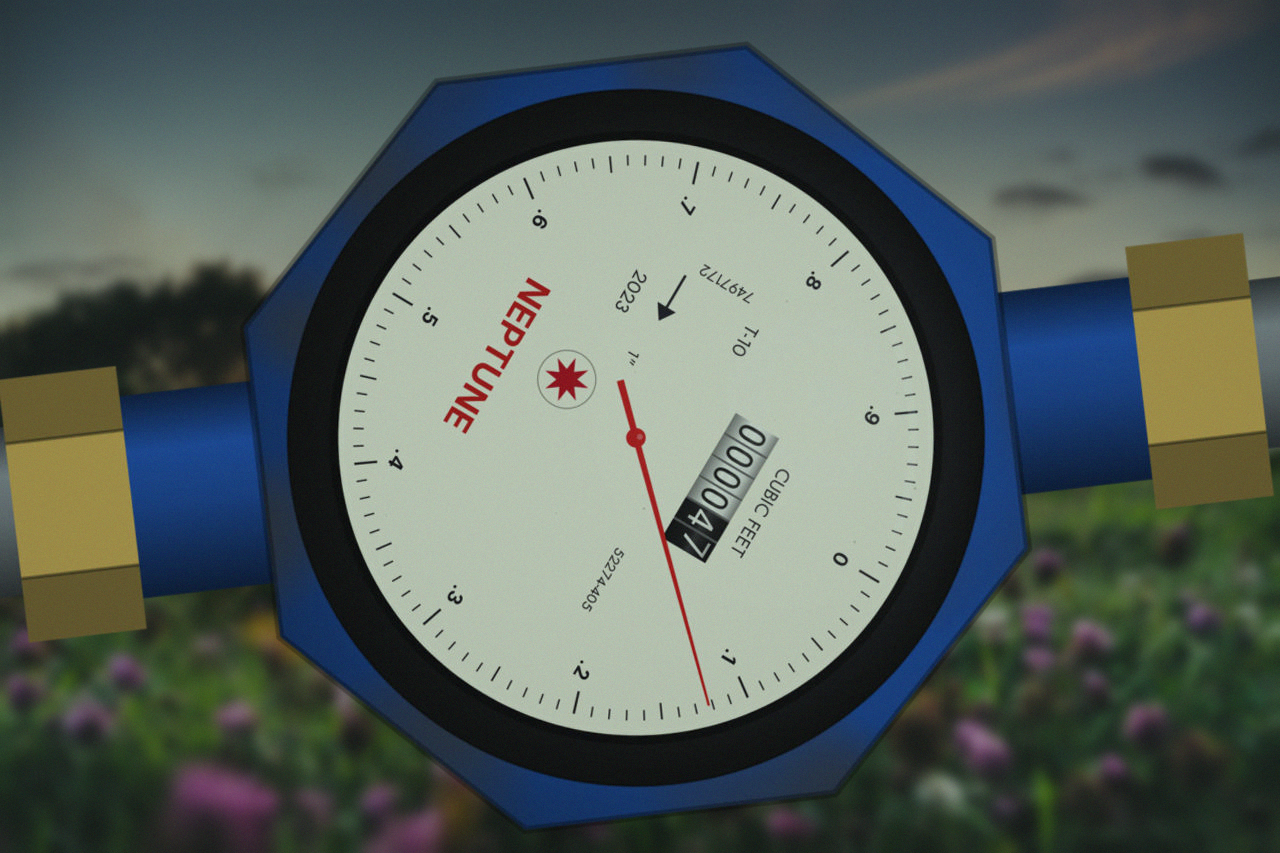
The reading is 47.12 (ft³)
